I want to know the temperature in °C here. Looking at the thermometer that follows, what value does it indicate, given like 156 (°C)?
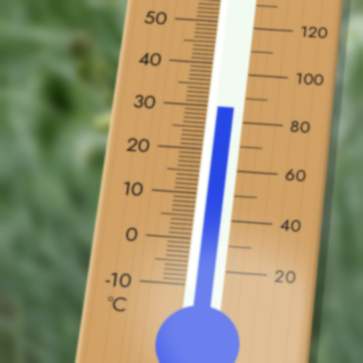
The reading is 30 (°C)
